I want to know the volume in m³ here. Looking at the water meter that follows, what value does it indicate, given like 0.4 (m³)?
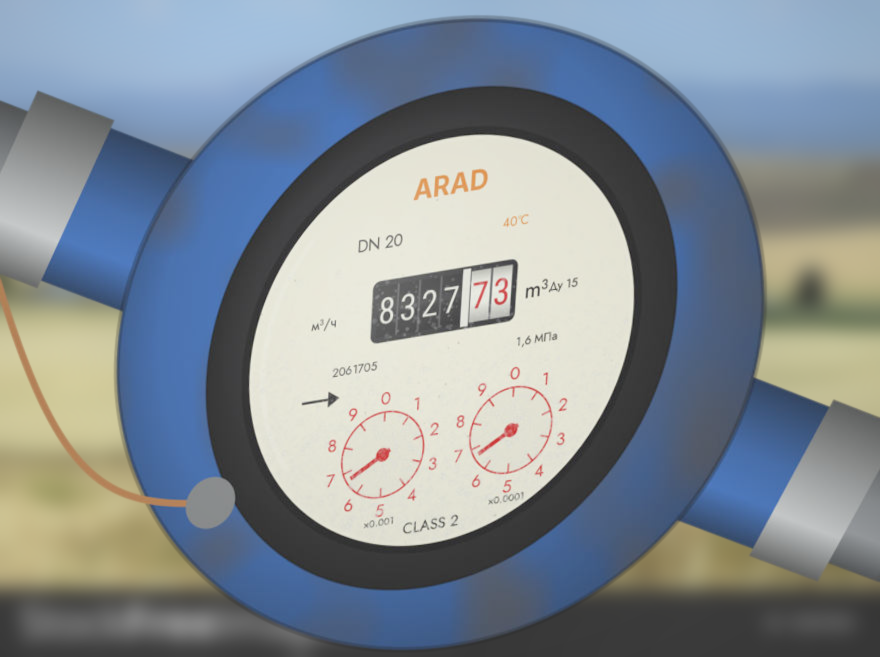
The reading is 8327.7366 (m³)
